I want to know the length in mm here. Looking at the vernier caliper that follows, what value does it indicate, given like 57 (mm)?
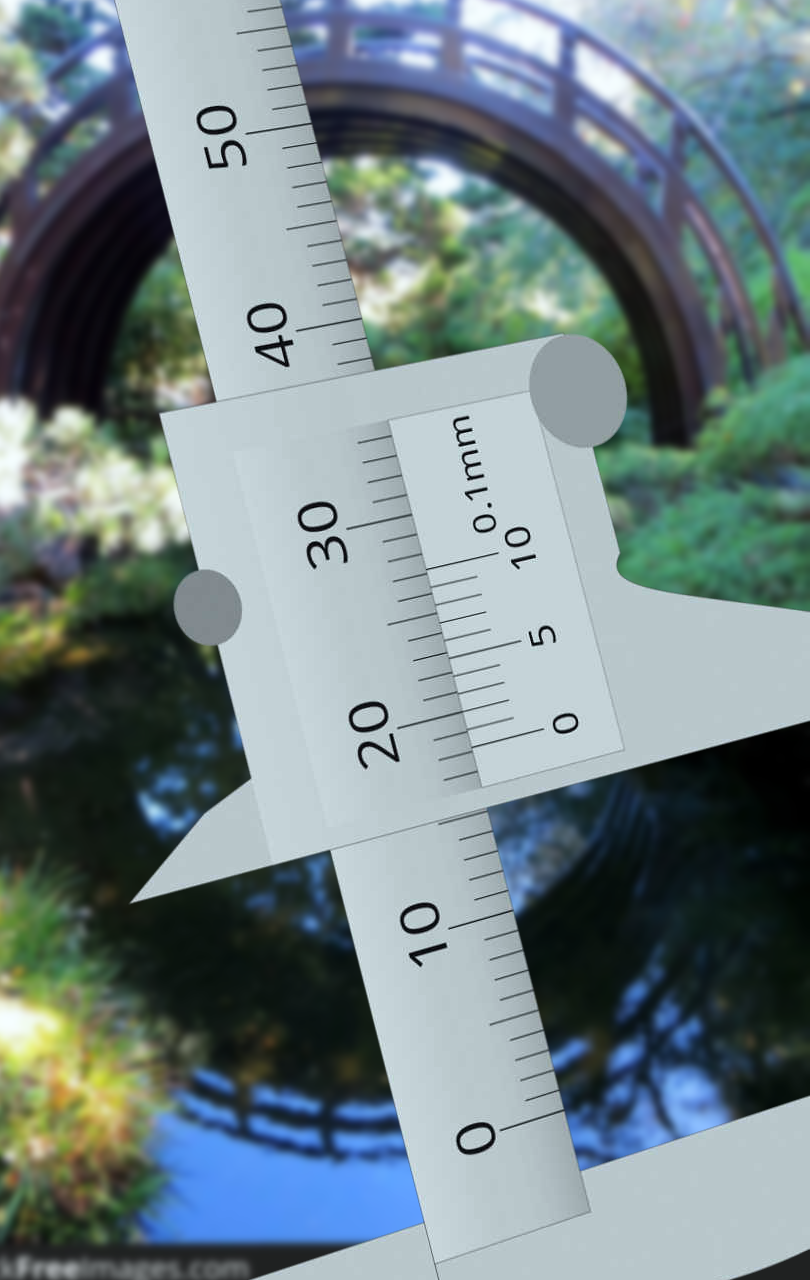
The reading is 18.2 (mm)
